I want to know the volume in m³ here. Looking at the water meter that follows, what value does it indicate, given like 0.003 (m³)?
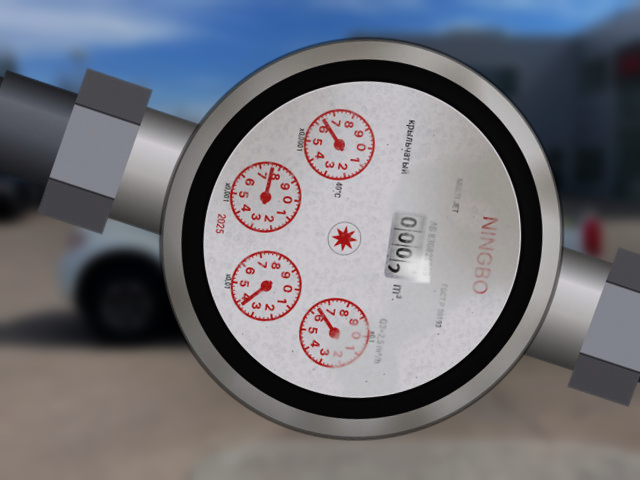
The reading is 1.6376 (m³)
